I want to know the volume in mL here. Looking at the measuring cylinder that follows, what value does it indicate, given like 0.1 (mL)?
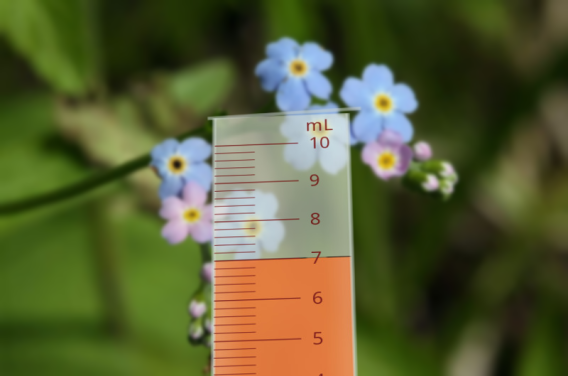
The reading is 7 (mL)
